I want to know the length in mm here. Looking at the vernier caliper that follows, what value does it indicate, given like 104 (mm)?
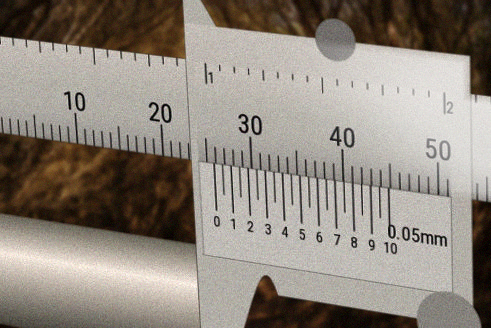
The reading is 25.8 (mm)
